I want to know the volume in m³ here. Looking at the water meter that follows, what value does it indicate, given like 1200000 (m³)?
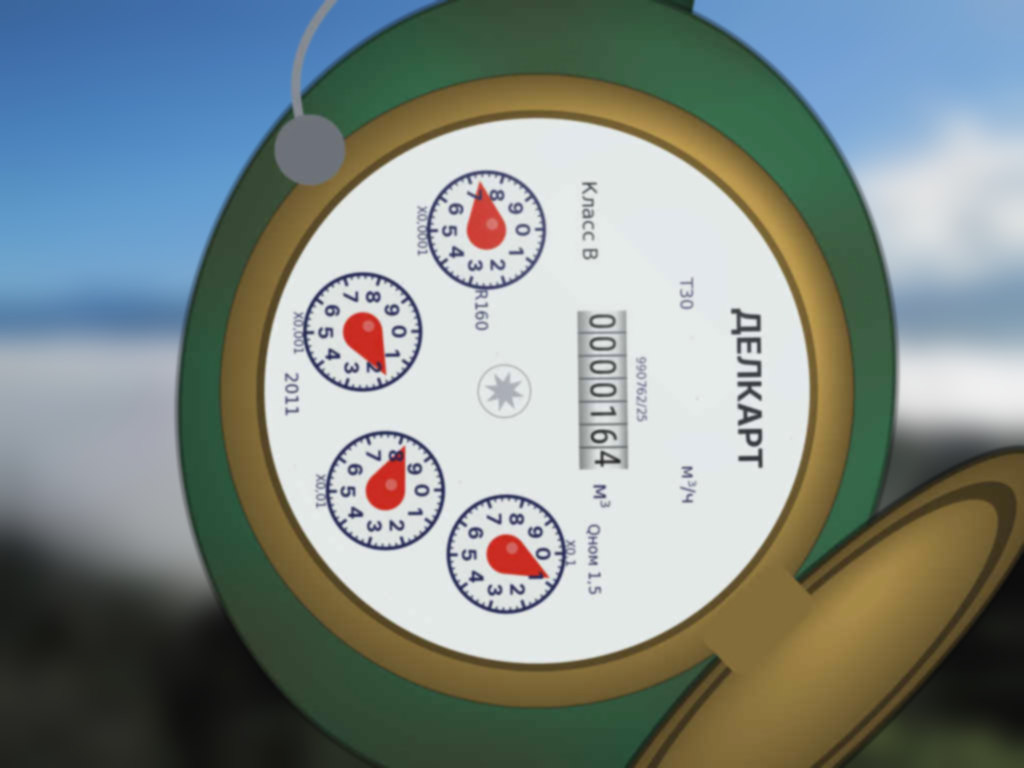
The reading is 164.0817 (m³)
